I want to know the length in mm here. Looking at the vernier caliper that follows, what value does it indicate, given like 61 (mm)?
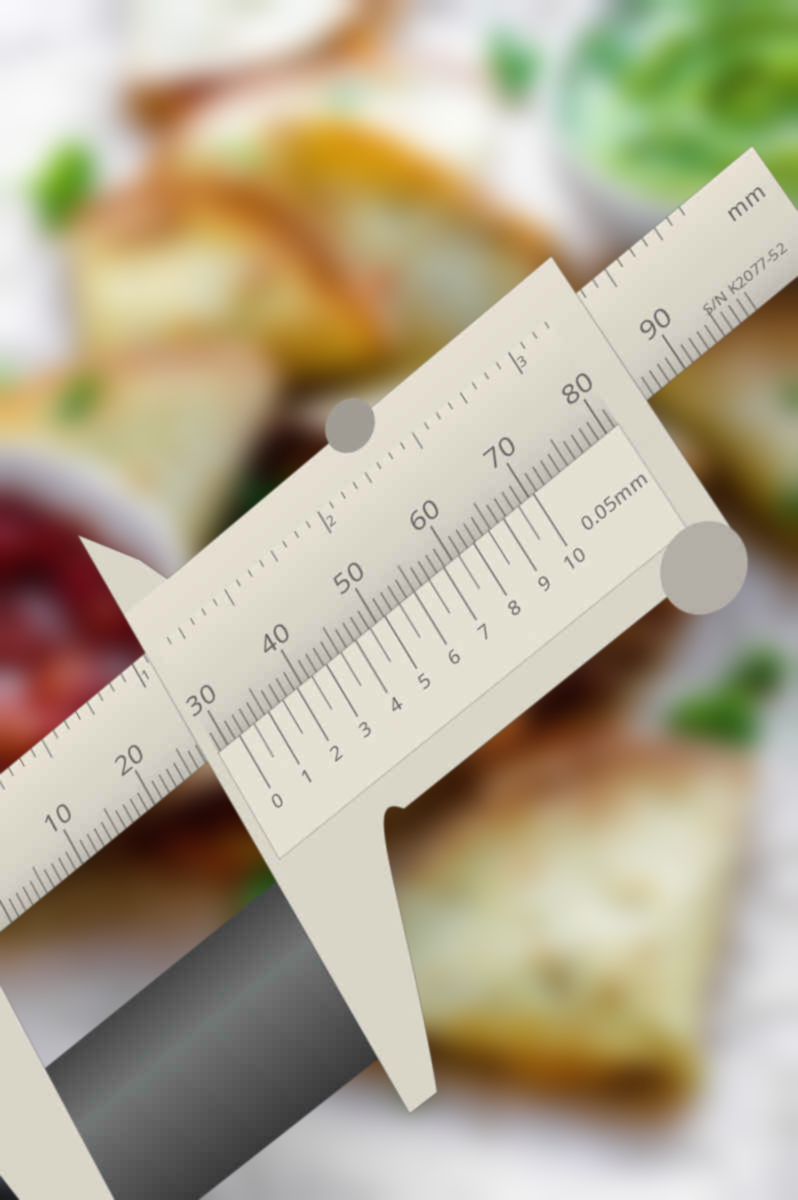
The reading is 31.6 (mm)
